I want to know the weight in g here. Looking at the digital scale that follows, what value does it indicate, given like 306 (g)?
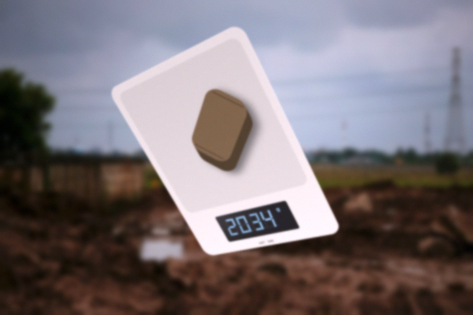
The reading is 2034 (g)
